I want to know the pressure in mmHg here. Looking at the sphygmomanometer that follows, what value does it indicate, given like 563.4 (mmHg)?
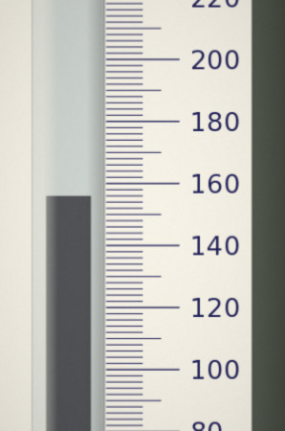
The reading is 156 (mmHg)
